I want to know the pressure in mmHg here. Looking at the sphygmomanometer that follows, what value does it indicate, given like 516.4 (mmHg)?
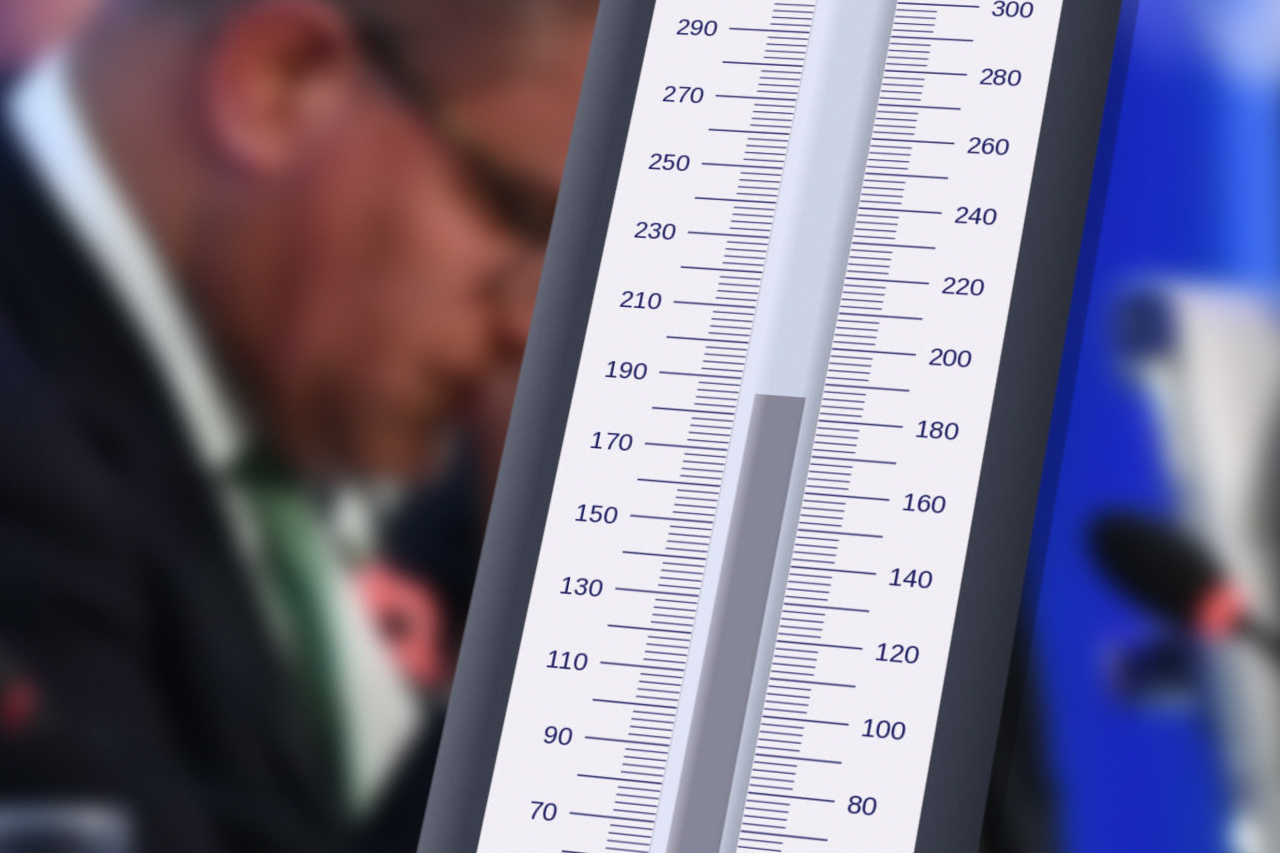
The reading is 186 (mmHg)
